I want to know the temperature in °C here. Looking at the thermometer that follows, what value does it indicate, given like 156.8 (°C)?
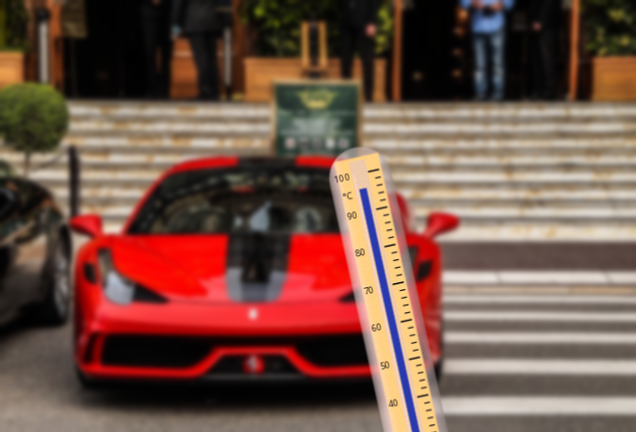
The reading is 96 (°C)
